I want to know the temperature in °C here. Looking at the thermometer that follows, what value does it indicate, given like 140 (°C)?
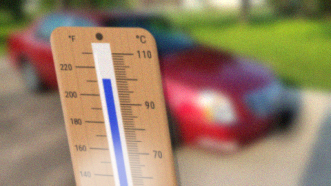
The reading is 100 (°C)
